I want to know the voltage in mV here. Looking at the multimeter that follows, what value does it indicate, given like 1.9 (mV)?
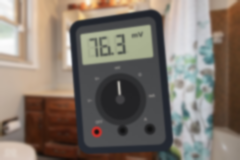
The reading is 76.3 (mV)
